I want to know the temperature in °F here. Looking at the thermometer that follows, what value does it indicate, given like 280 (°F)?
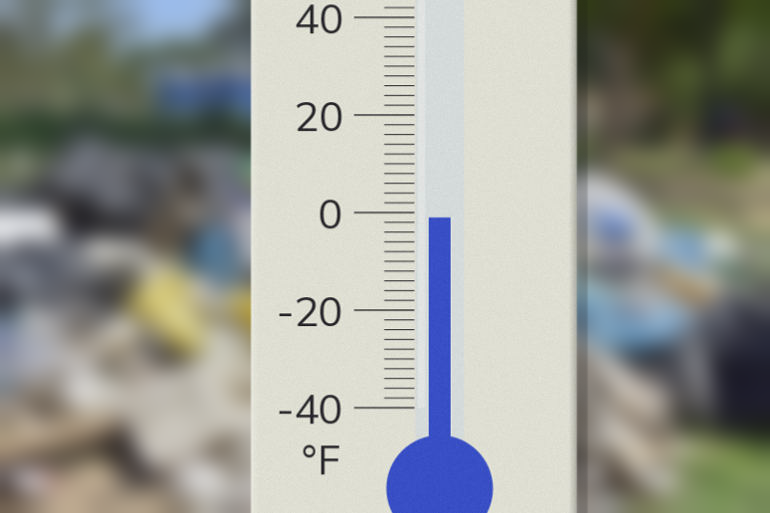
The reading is -1 (°F)
